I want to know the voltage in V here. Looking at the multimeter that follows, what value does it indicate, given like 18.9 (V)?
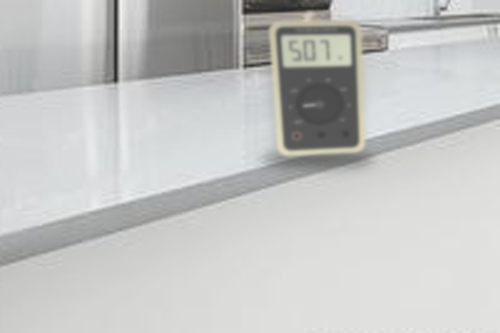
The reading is 507 (V)
